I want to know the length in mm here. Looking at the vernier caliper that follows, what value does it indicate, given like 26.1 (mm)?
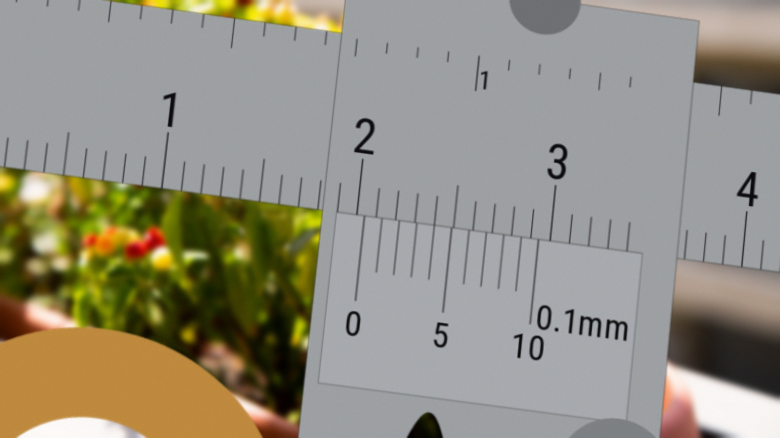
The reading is 20.4 (mm)
